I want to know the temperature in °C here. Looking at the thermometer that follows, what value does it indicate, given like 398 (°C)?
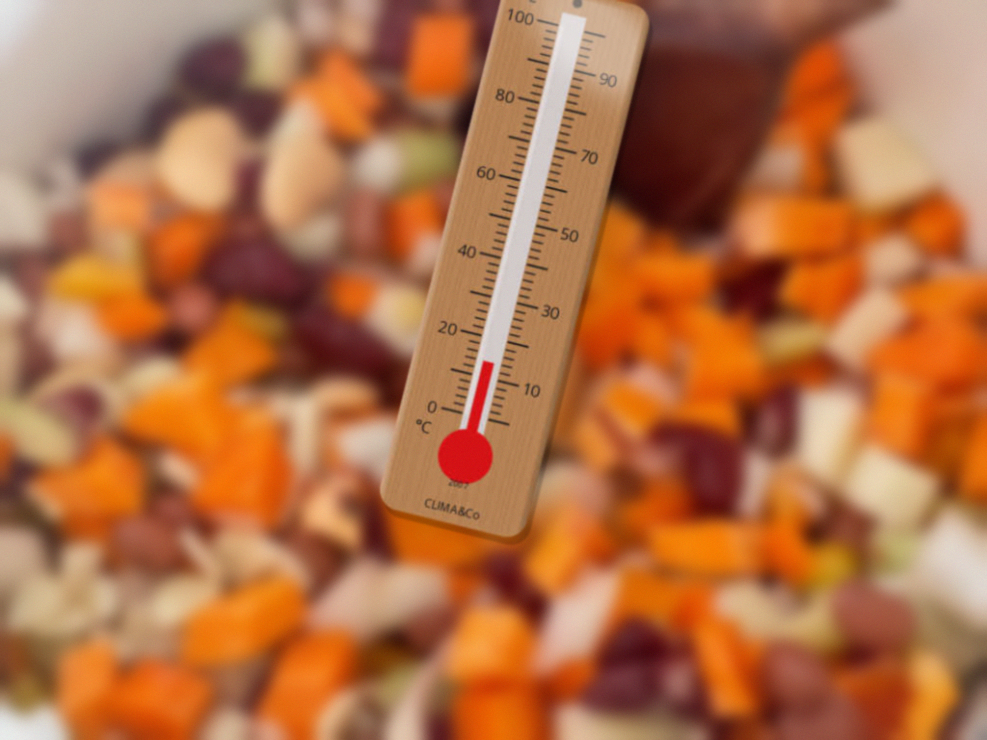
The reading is 14 (°C)
